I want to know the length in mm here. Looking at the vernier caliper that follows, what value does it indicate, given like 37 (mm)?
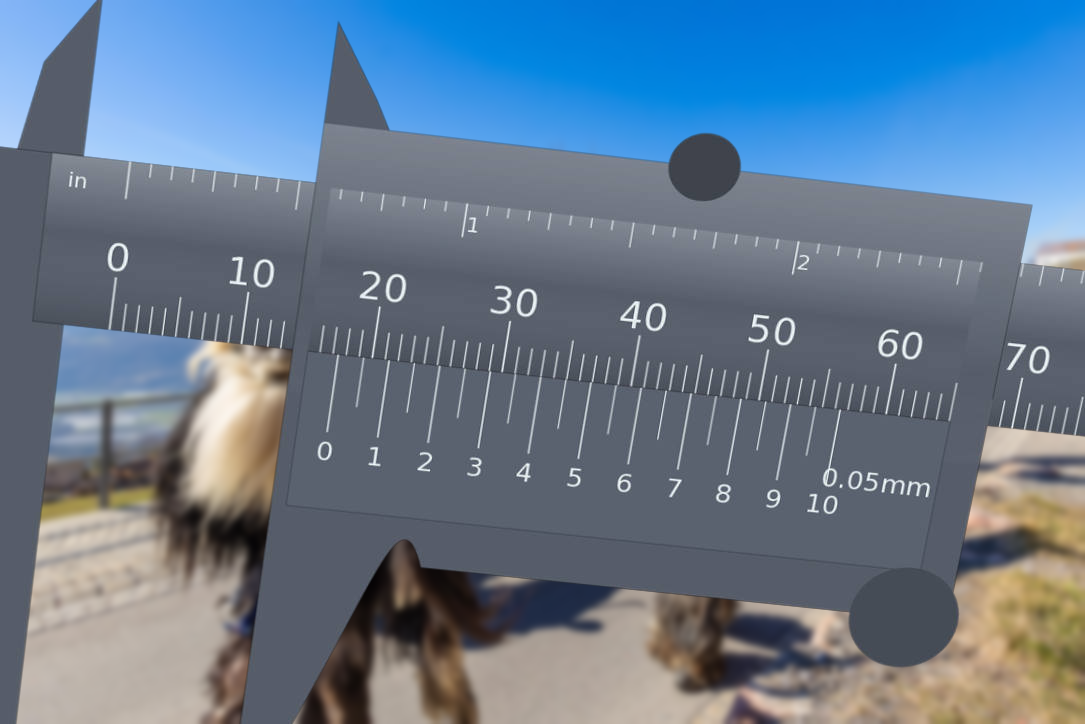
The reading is 17.4 (mm)
